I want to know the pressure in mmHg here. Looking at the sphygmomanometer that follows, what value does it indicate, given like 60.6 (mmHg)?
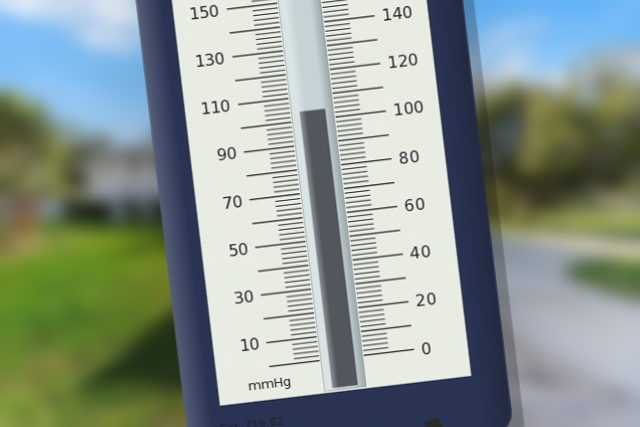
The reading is 104 (mmHg)
